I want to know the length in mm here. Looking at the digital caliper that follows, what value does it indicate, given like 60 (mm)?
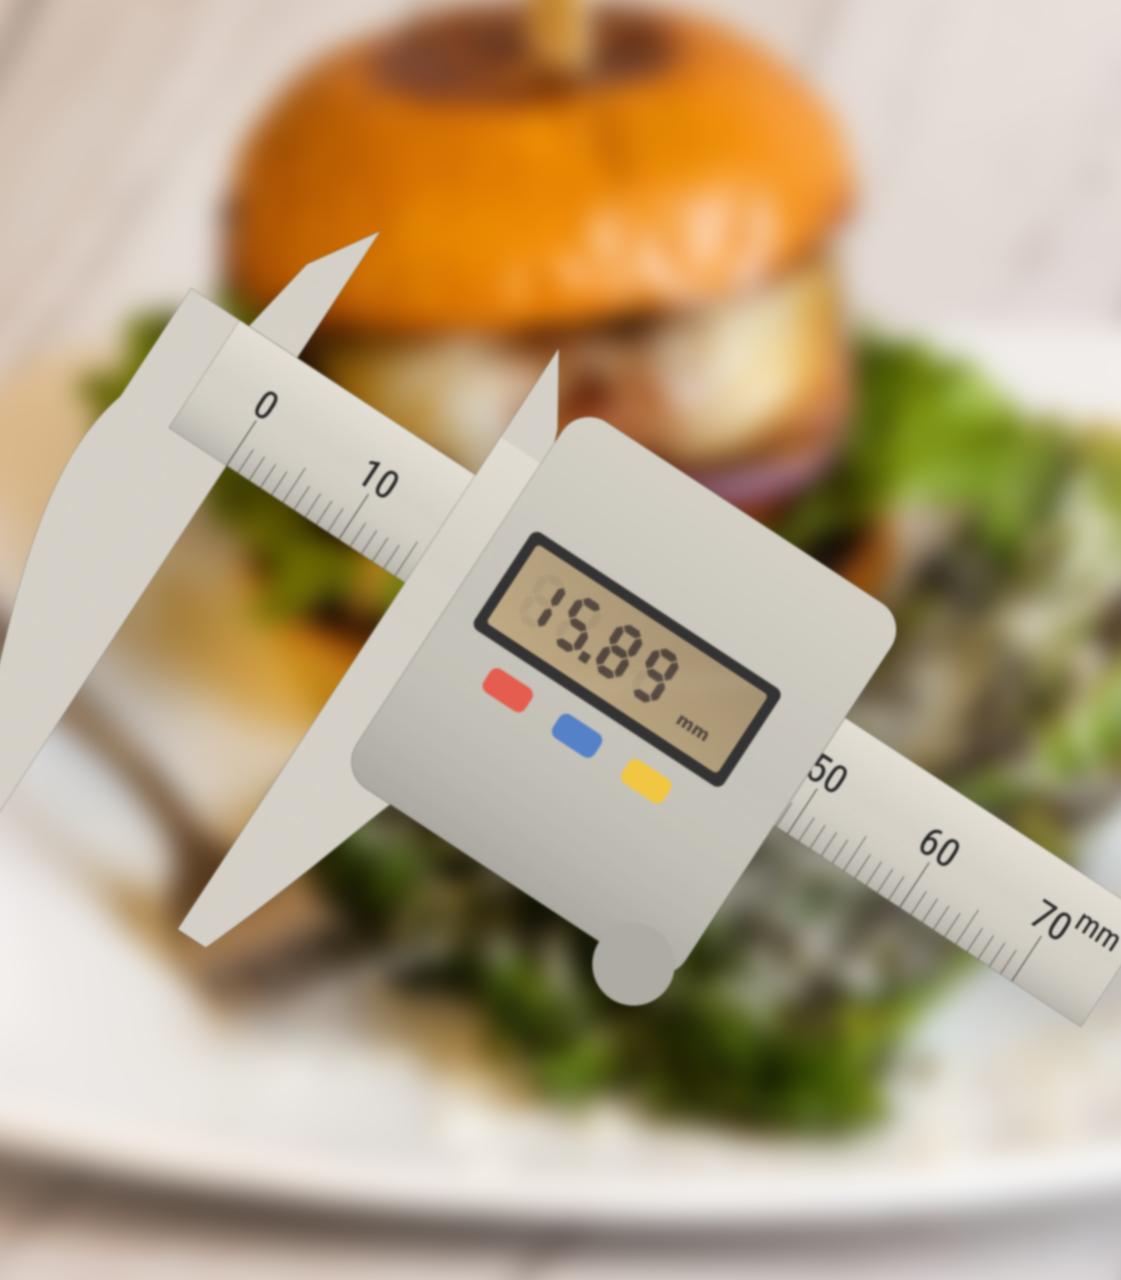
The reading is 15.89 (mm)
